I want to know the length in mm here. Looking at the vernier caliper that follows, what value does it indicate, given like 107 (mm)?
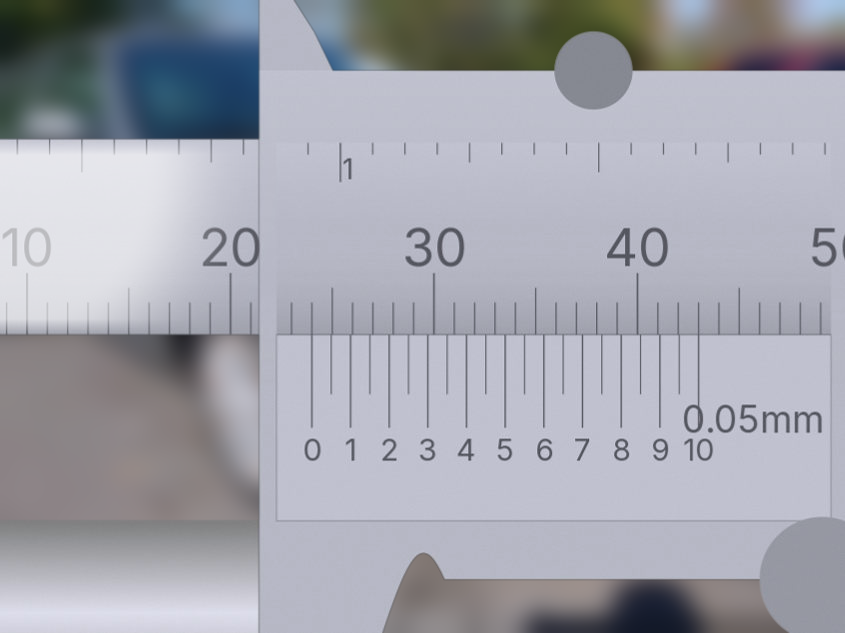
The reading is 24.0 (mm)
